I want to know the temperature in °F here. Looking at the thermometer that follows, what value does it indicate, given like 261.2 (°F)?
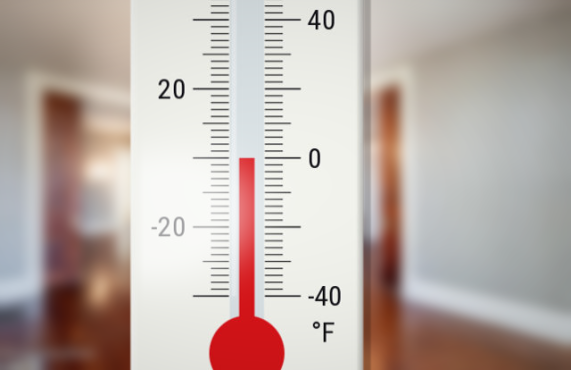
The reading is 0 (°F)
